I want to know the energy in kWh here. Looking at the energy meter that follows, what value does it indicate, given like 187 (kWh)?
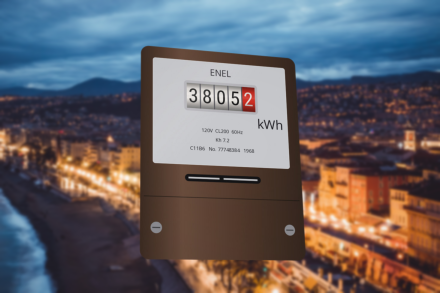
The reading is 3805.2 (kWh)
